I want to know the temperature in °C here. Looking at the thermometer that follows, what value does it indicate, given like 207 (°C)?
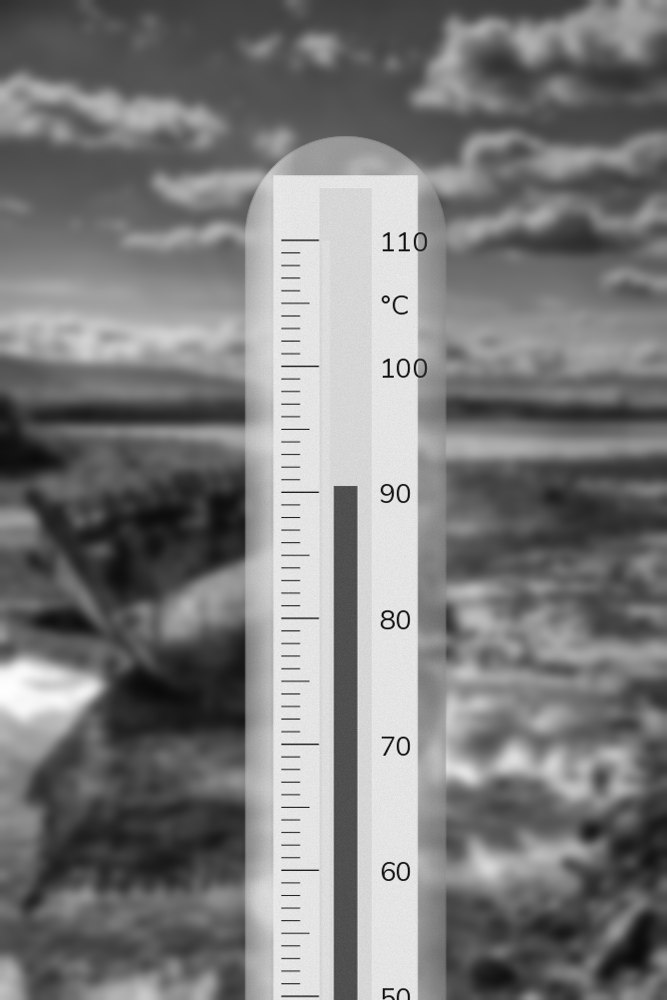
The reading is 90.5 (°C)
